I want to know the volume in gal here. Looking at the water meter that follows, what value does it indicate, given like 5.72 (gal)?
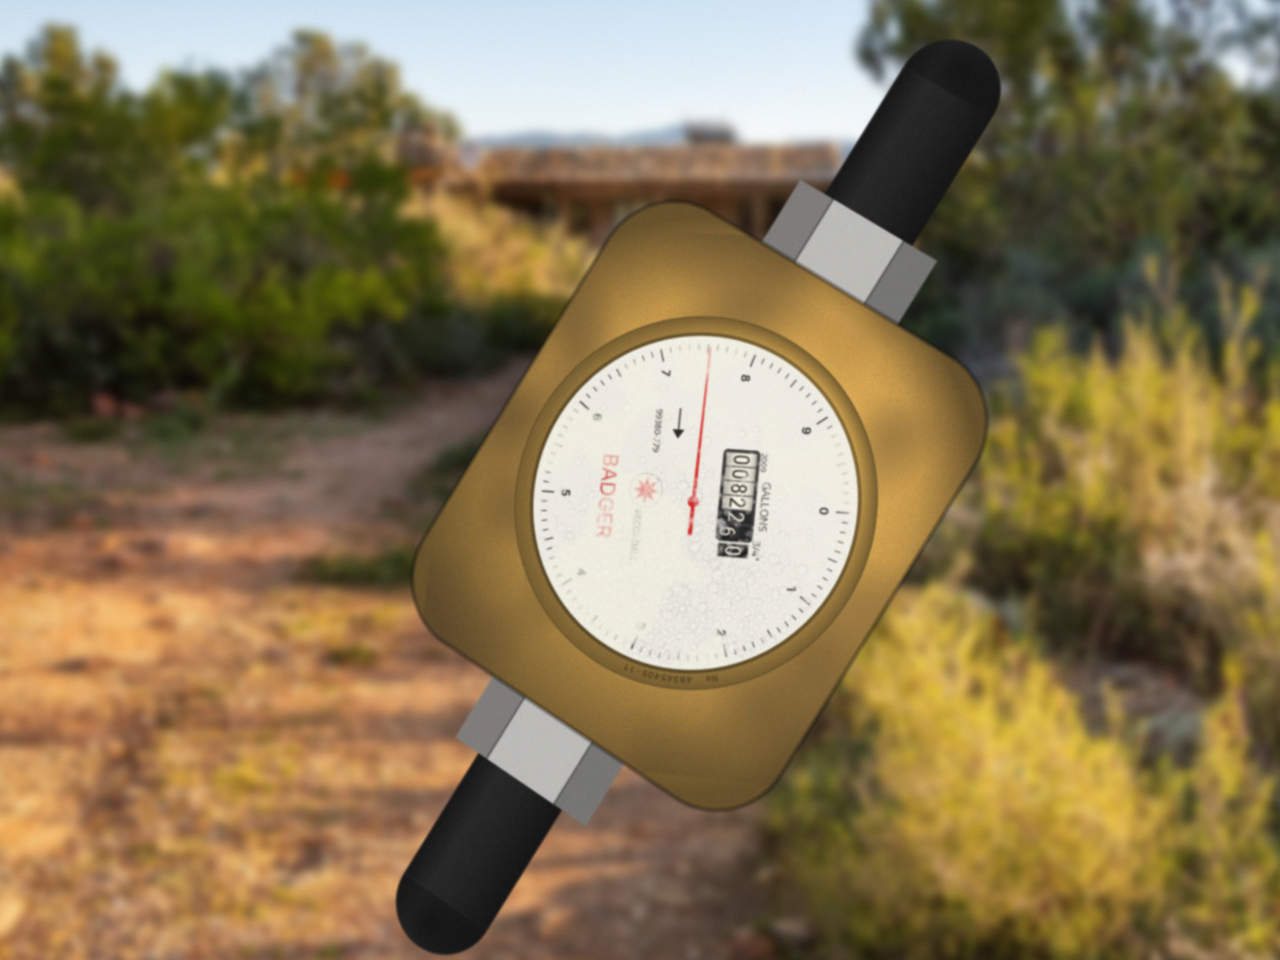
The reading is 82257.5 (gal)
